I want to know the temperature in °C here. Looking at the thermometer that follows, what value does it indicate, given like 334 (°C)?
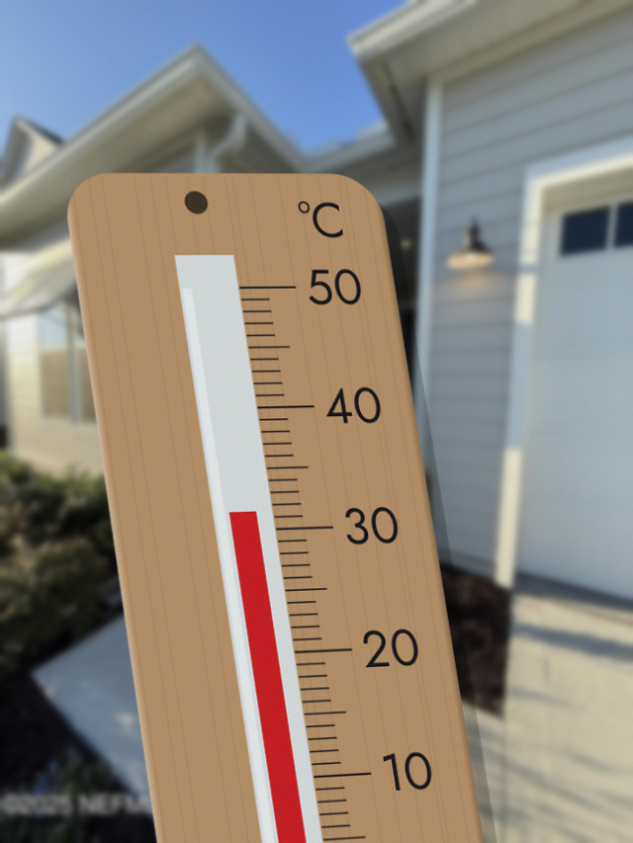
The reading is 31.5 (°C)
